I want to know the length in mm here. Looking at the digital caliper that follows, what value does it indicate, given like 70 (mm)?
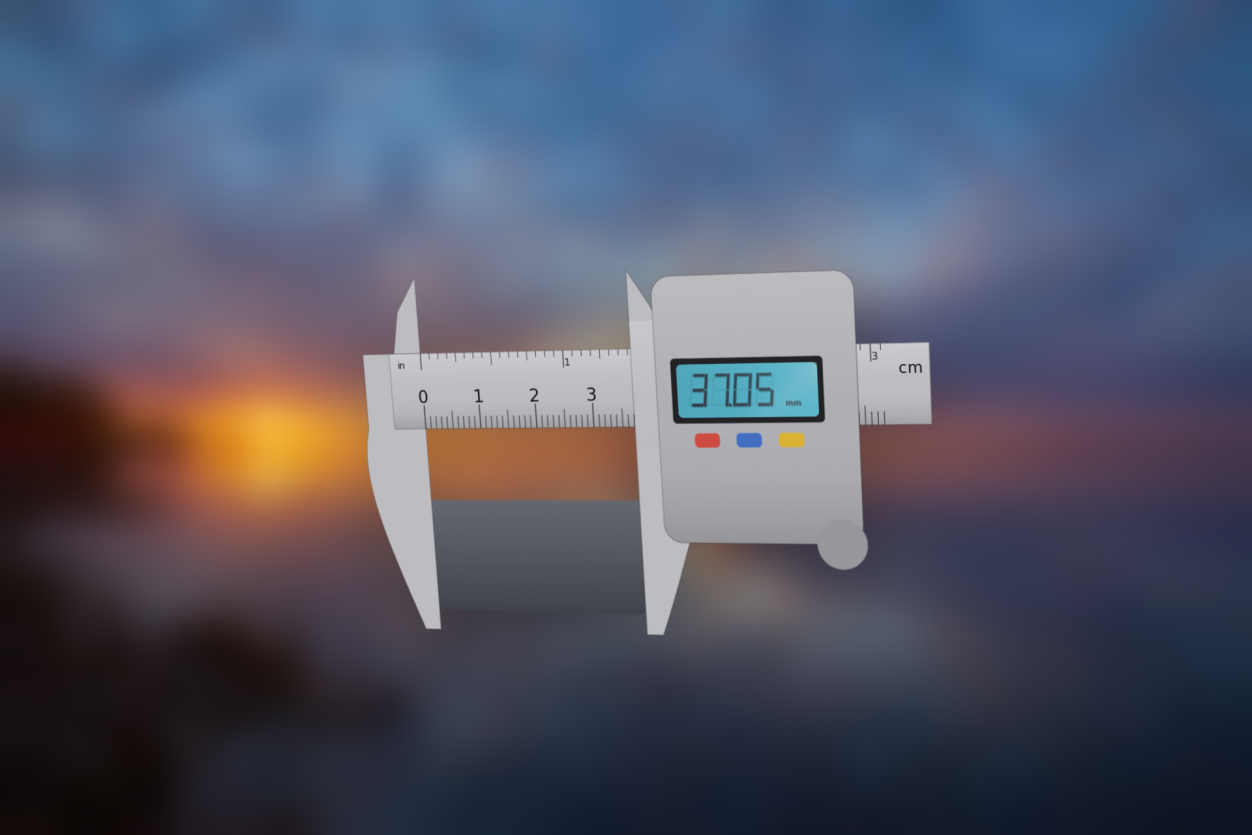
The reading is 37.05 (mm)
